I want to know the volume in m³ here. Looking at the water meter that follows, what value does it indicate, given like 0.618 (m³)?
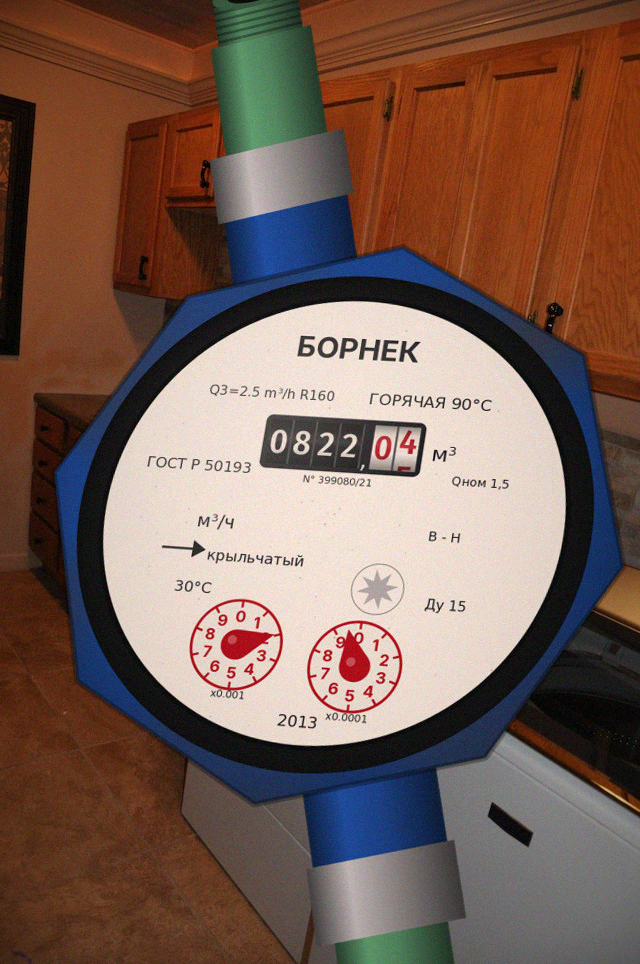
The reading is 822.0419 (m³)
